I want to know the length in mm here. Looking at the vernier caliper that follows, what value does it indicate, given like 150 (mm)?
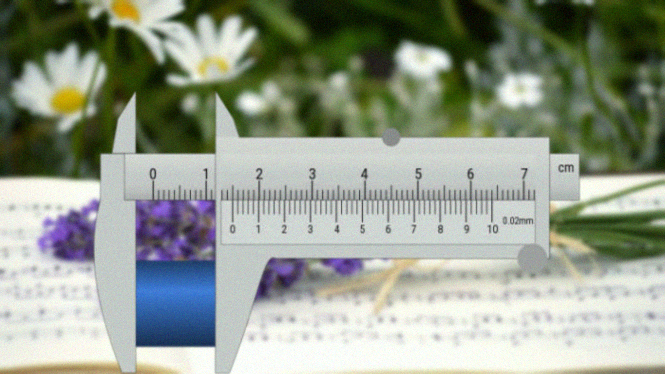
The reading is 15.0 (mm)
